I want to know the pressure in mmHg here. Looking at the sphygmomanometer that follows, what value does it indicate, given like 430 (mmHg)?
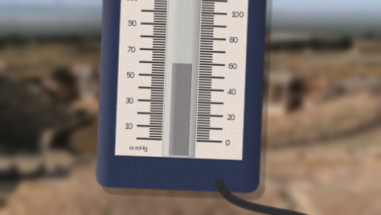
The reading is 60 (mmHg)
